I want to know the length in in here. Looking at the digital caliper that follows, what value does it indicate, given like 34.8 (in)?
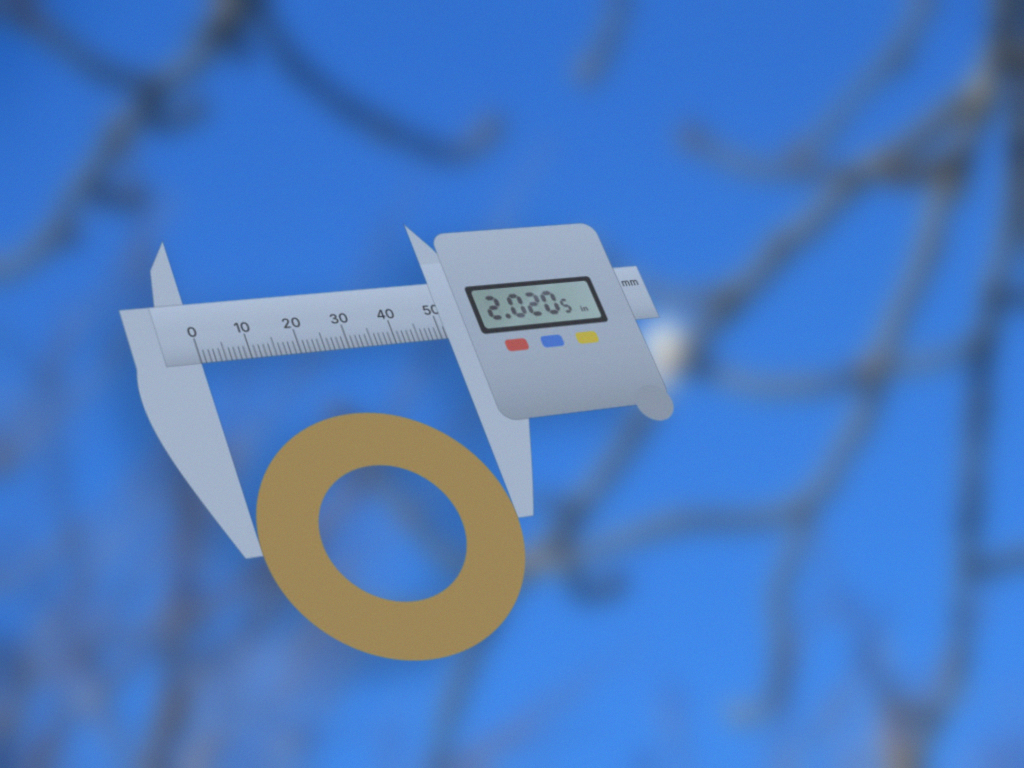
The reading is 2.0205 (in)
